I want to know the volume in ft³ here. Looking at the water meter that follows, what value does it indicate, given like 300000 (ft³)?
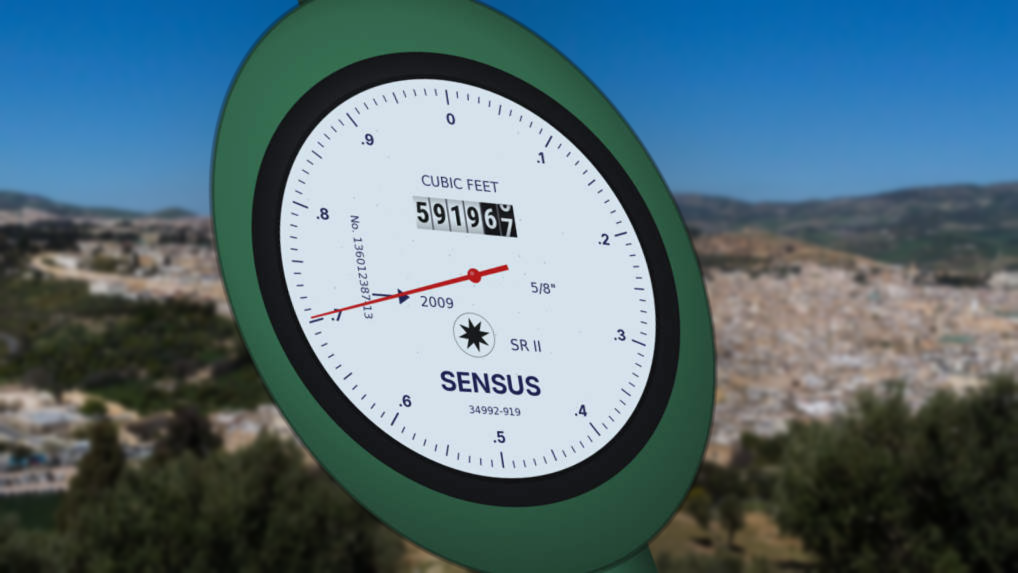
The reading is 591966.70 (ft³)
